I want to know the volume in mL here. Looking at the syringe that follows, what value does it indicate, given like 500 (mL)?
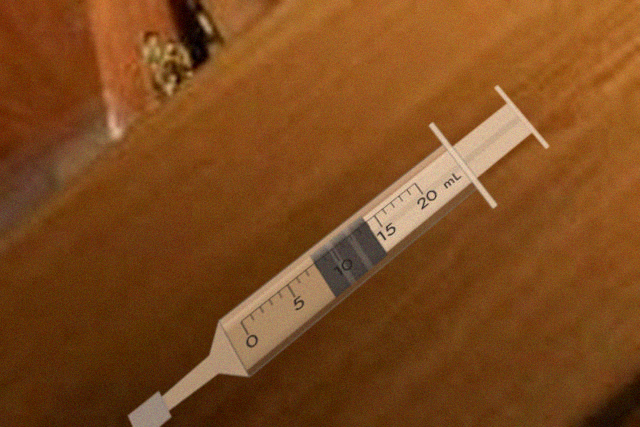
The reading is 8 (mL)
